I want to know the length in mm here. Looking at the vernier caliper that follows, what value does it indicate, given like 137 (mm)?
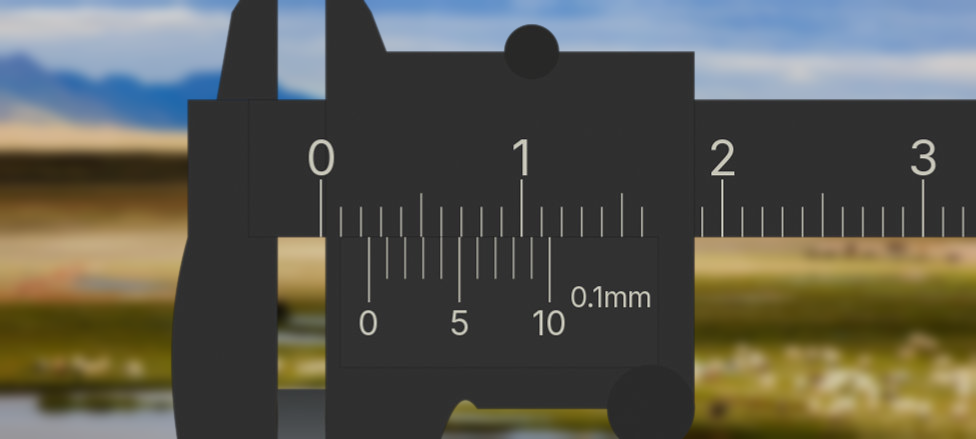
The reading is 2.4 (mm)
